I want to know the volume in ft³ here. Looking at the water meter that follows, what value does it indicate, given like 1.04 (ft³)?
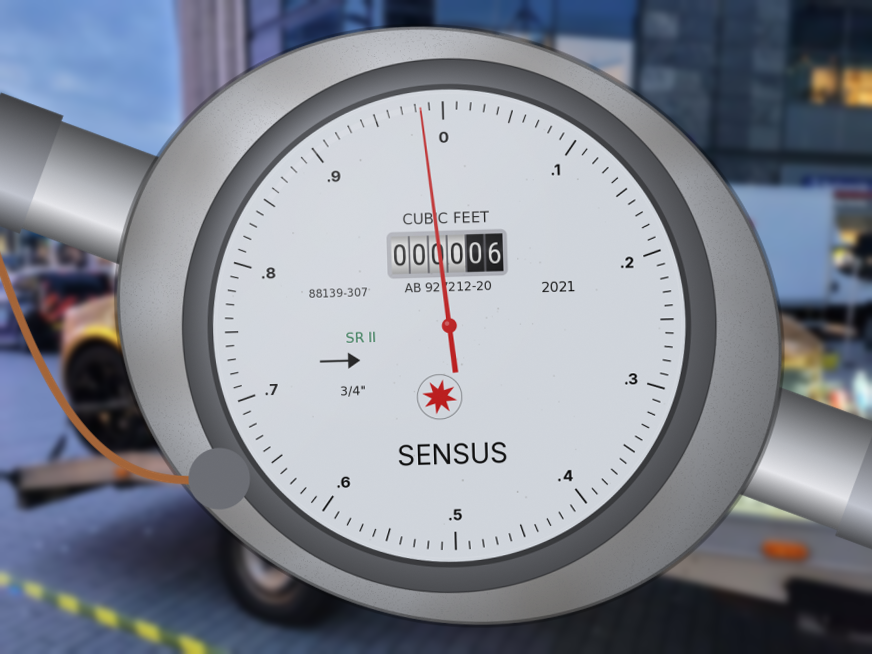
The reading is 5.98 (ft³)
